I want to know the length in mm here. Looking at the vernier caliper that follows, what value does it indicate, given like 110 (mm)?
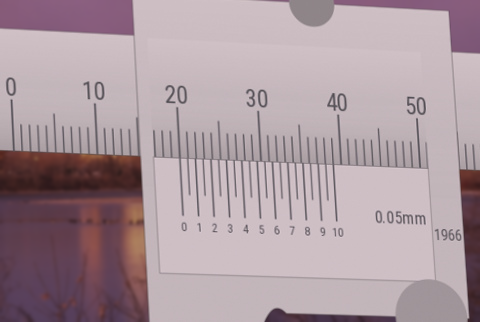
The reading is 20.0 (mm)
